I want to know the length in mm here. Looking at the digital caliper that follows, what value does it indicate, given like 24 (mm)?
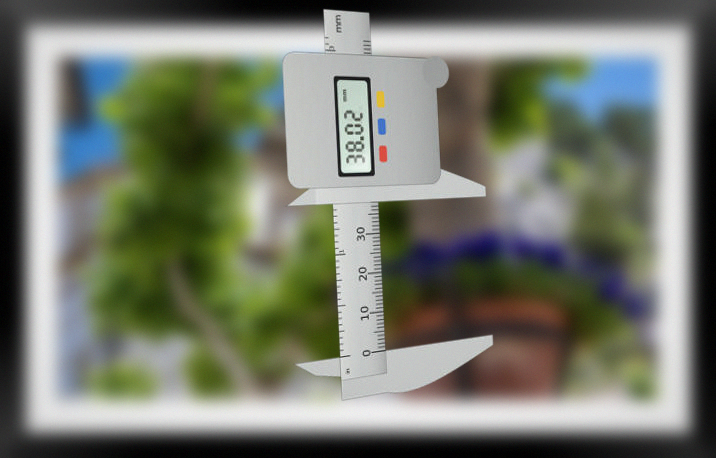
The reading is 38.02 (mm)
